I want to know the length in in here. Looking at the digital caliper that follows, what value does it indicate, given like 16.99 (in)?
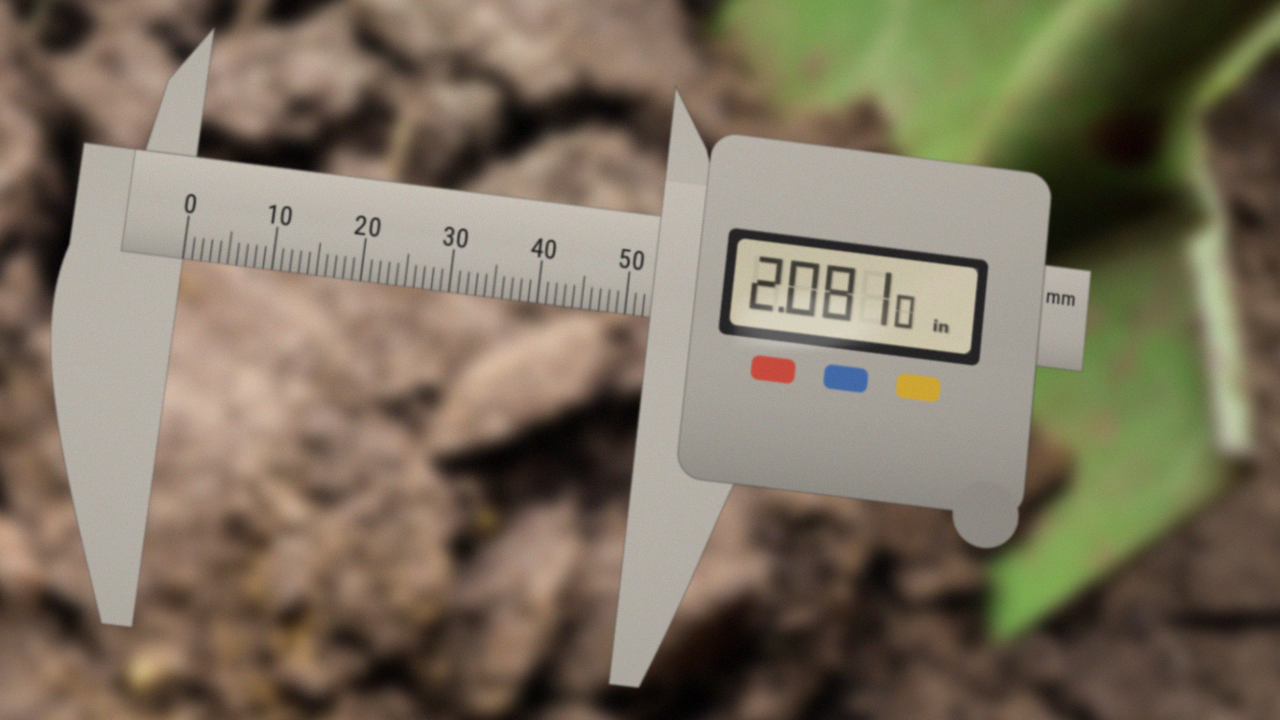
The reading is 2.0810 (in)
